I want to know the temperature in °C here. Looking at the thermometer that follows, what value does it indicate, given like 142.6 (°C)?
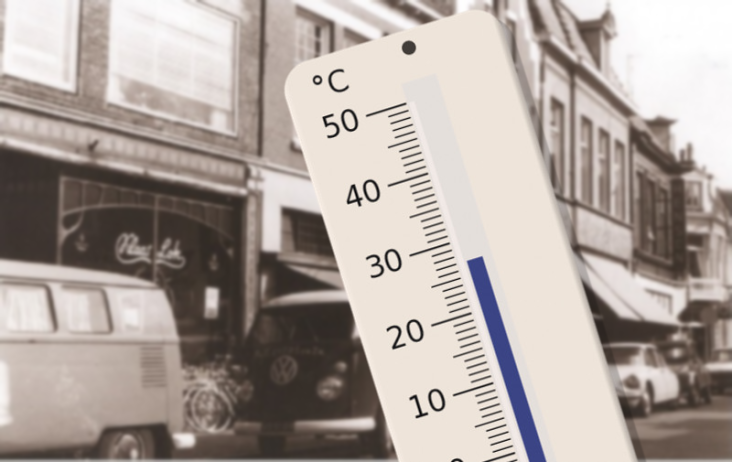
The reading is 27 (°C)
